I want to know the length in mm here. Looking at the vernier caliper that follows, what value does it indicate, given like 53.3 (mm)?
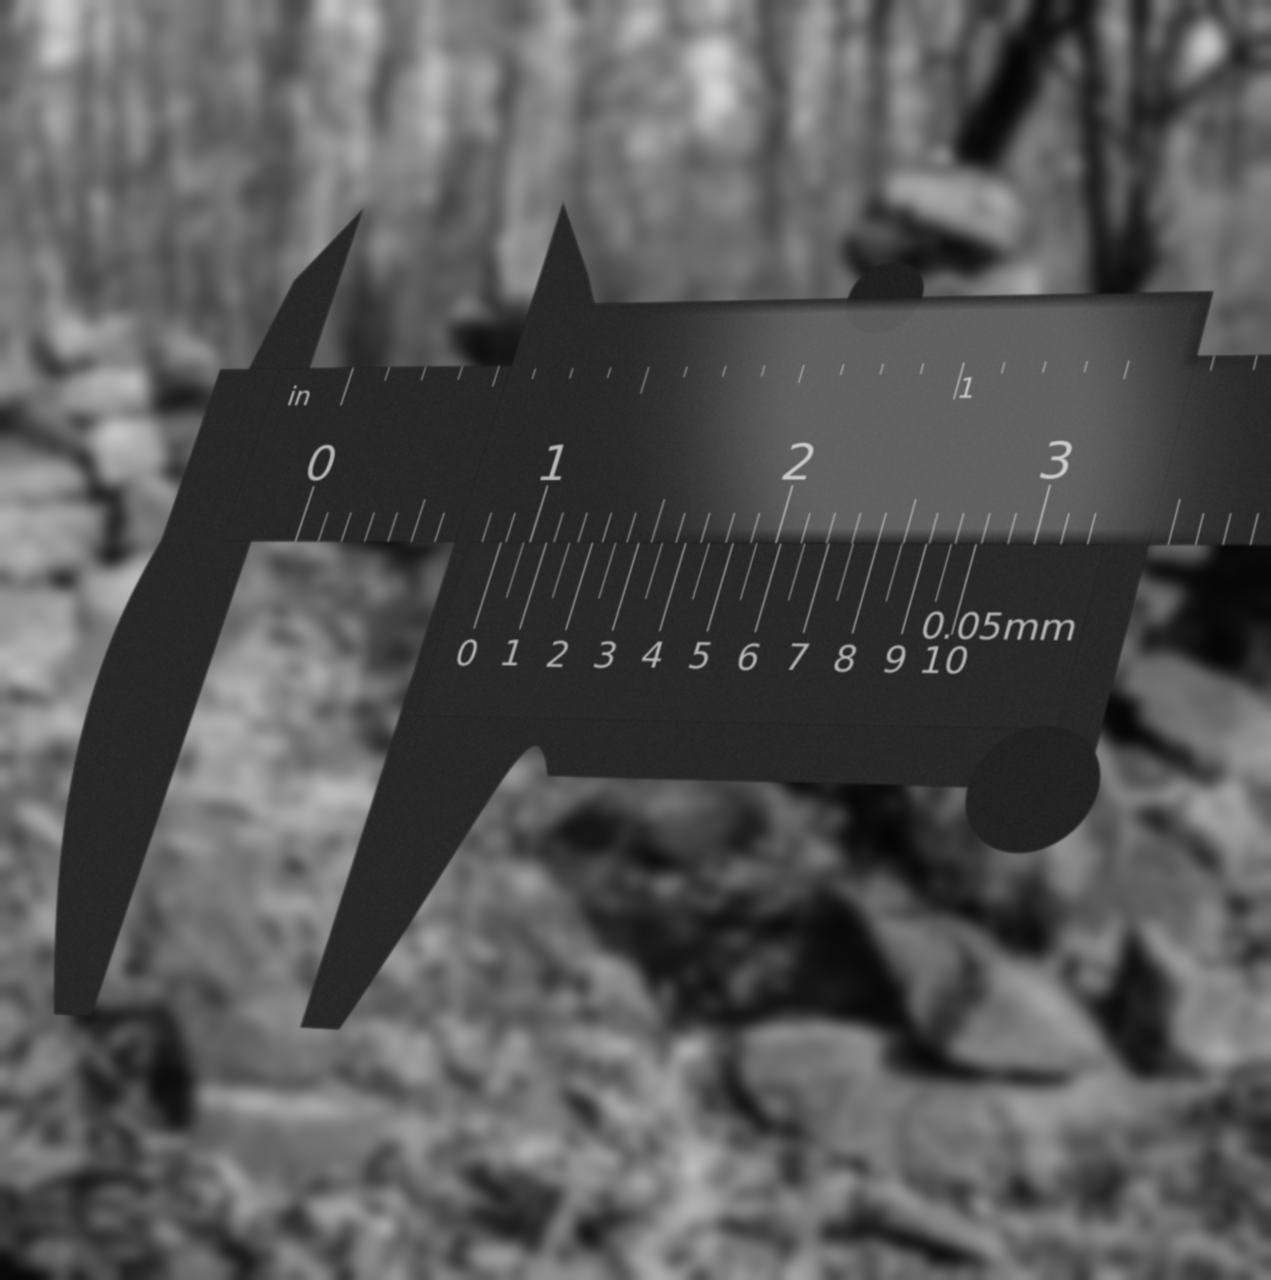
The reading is 8.8 (mm)
